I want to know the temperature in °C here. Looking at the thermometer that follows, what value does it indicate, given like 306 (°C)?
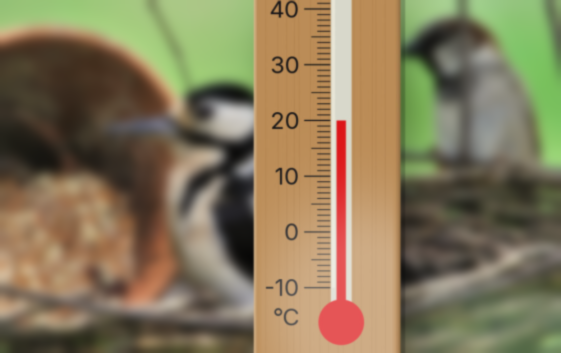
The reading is 20 (°C)
